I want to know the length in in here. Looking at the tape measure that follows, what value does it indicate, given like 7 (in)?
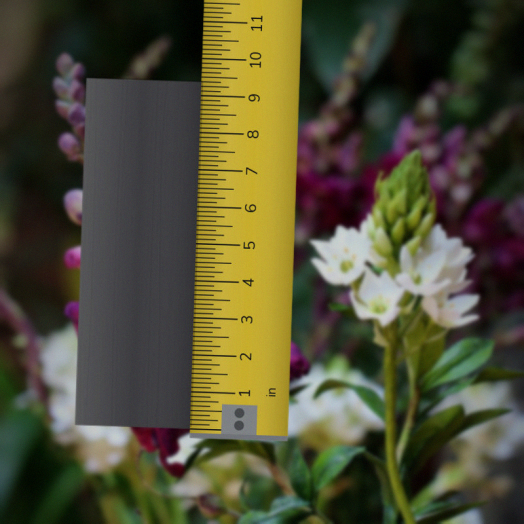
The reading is 9.375 (in)
